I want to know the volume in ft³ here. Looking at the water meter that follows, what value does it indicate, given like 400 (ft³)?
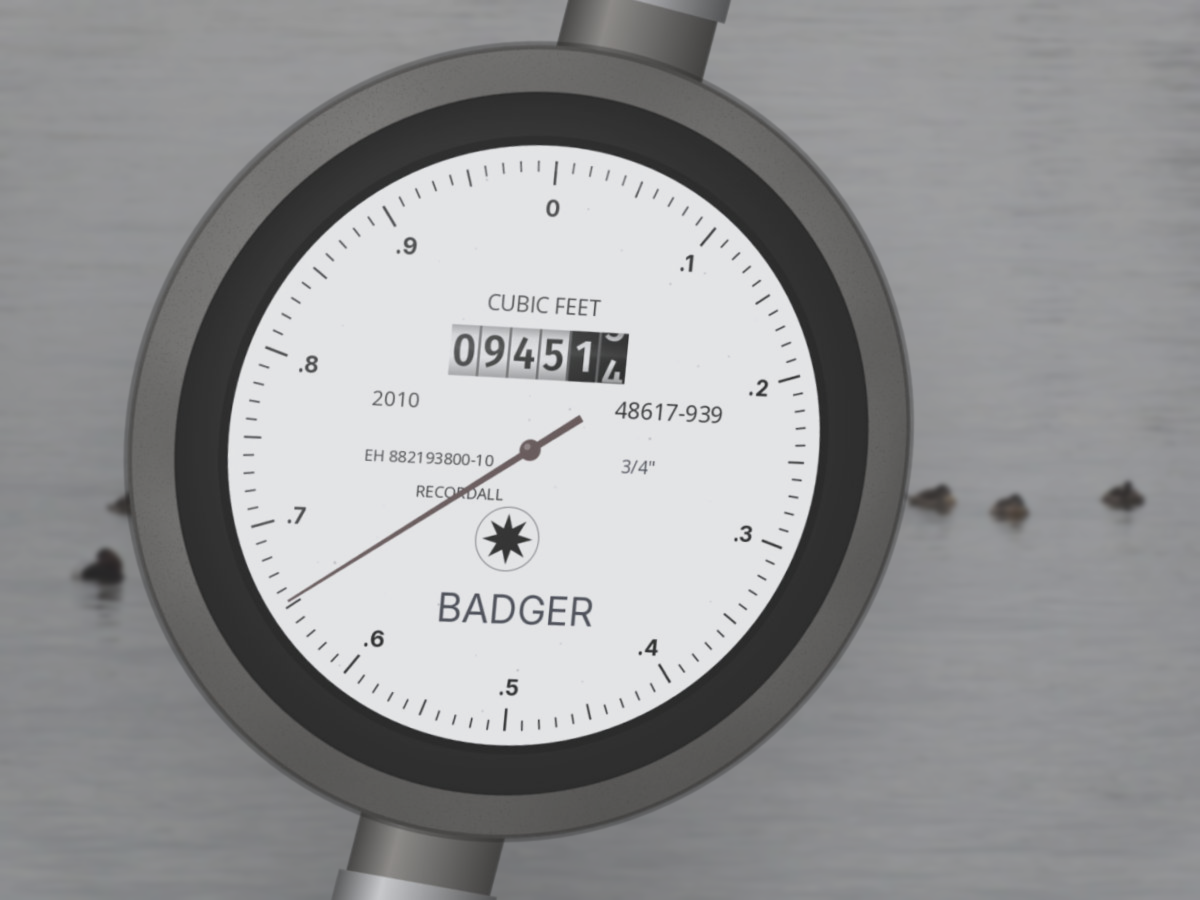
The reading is 94513.65 (ft³)
